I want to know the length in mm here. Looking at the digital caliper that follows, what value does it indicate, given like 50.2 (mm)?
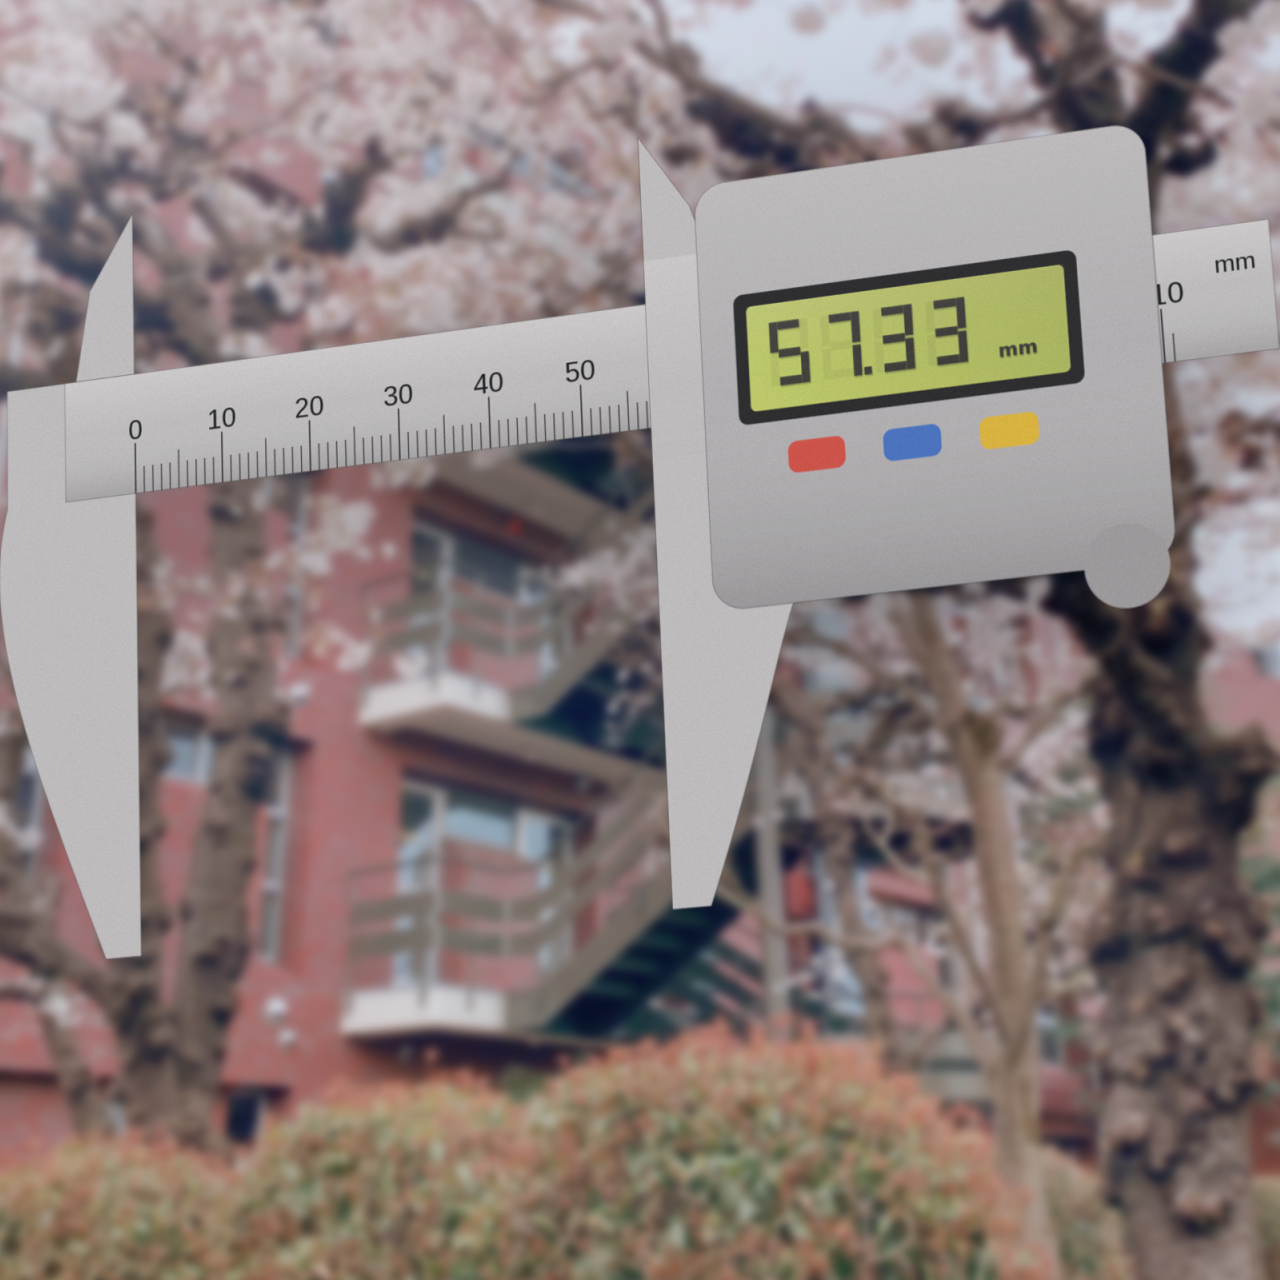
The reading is 57.33 (mm)
